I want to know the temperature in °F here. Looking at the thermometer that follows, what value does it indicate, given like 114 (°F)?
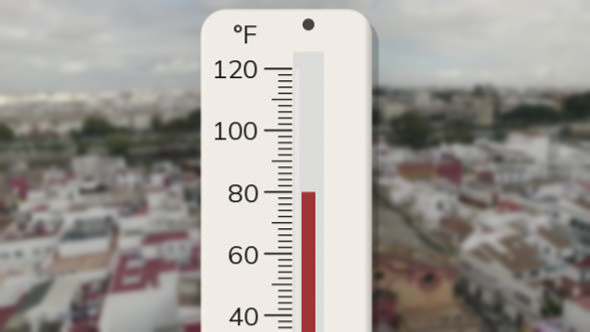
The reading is 80 (°F)
